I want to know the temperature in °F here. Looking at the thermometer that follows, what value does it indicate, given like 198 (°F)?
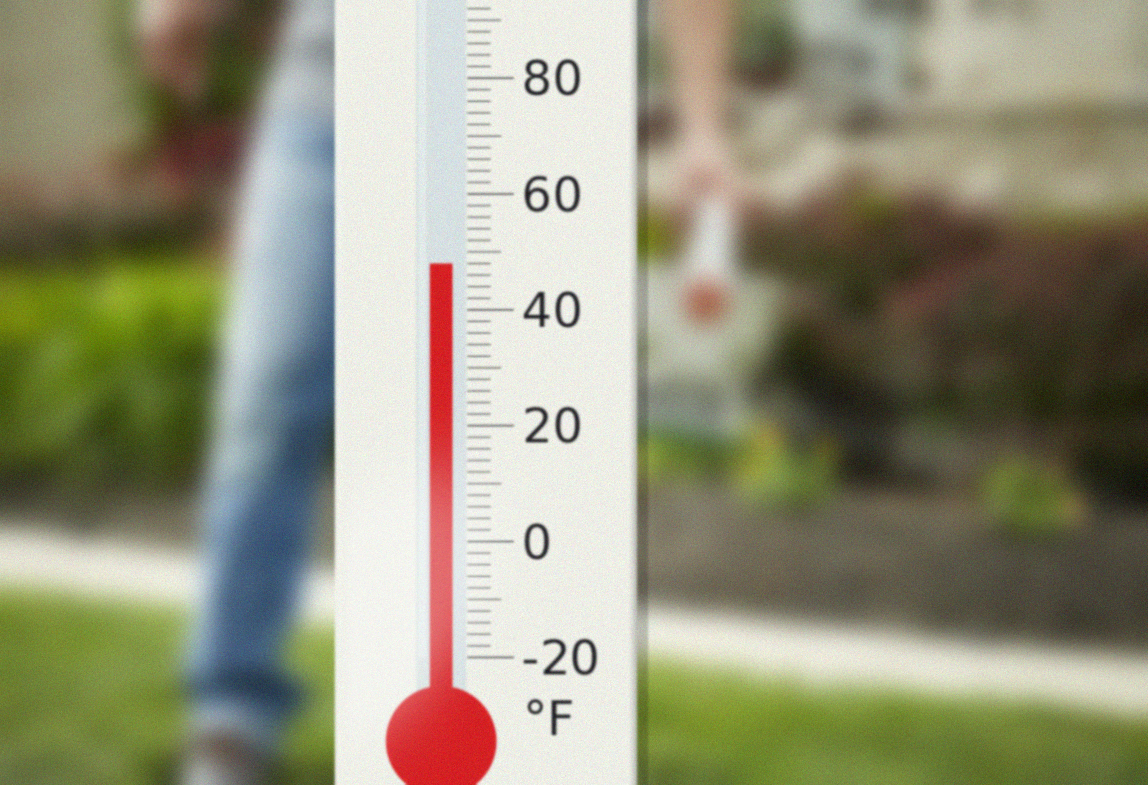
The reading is 48 (°F)
